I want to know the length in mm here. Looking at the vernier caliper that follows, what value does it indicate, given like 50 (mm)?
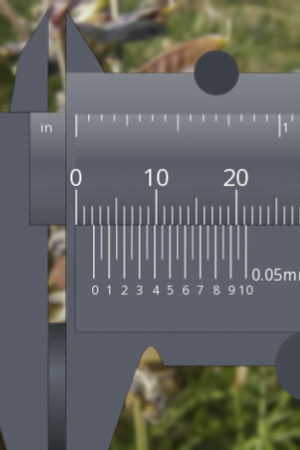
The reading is 2.2 (mm)
